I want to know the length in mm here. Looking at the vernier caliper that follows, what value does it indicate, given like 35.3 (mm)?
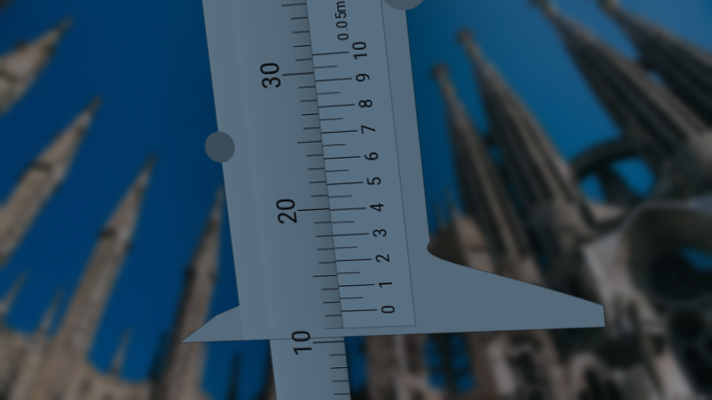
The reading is 12.3 (mm)
